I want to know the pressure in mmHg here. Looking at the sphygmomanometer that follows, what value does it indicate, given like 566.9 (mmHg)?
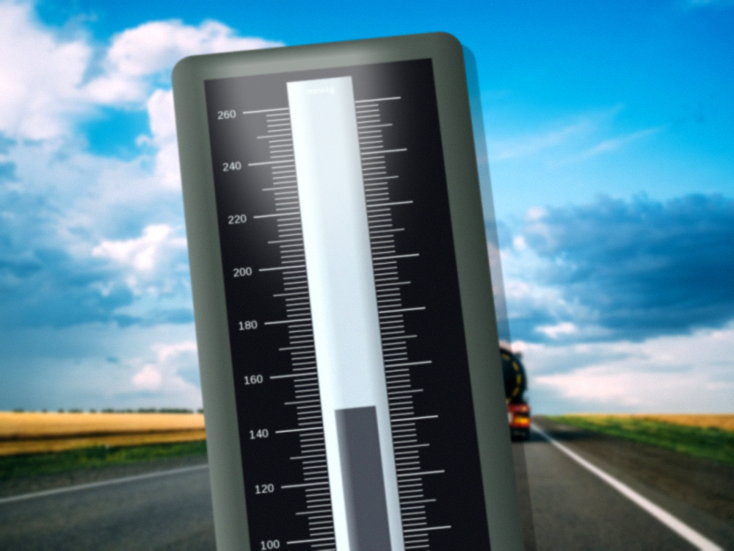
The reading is 146 (mmHg)
